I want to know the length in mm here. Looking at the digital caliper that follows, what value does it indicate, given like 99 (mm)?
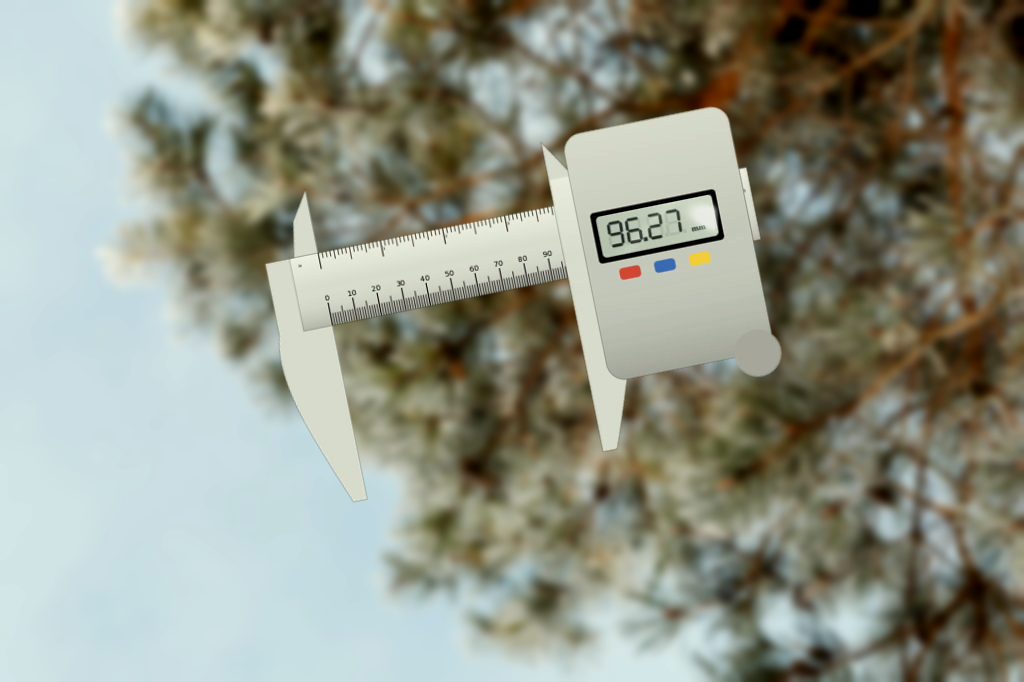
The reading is 96.27 (mm)
